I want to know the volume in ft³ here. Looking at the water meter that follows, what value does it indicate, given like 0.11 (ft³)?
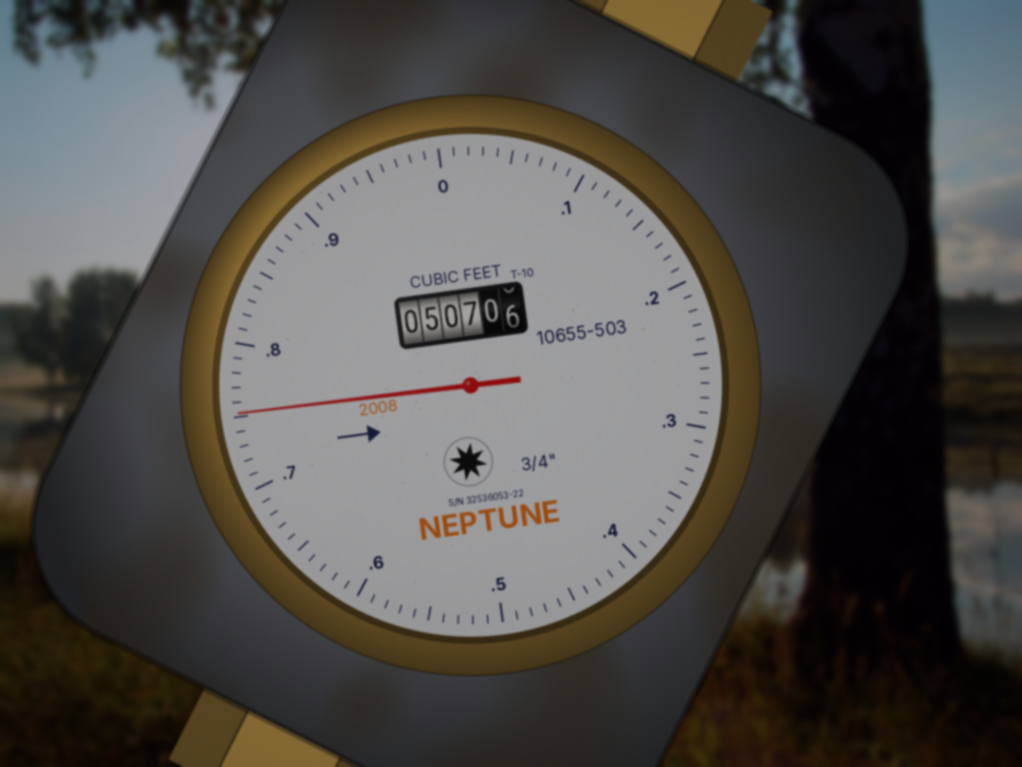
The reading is 50705.75 (ft³)
